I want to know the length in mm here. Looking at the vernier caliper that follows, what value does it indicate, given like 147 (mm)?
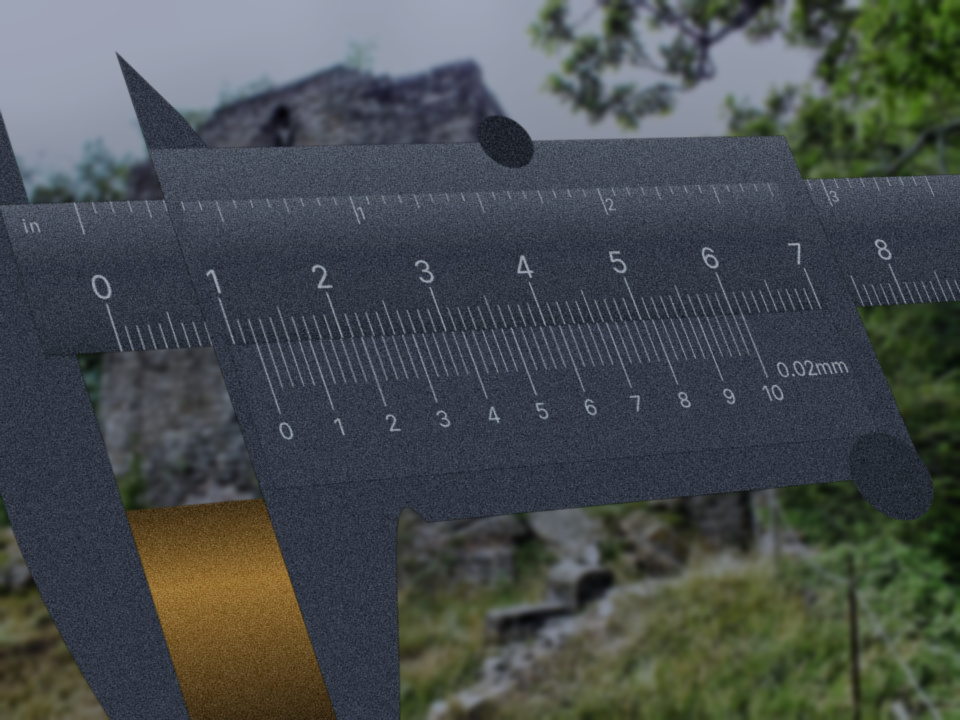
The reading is 12.0 (mm)
